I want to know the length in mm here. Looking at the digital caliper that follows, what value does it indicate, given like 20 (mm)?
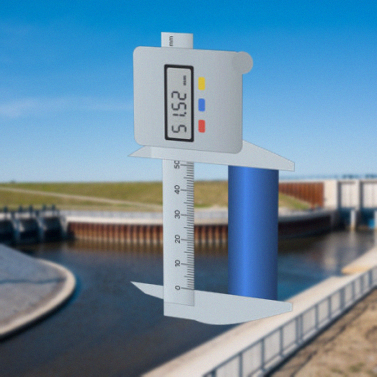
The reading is 51.52 (mm)
